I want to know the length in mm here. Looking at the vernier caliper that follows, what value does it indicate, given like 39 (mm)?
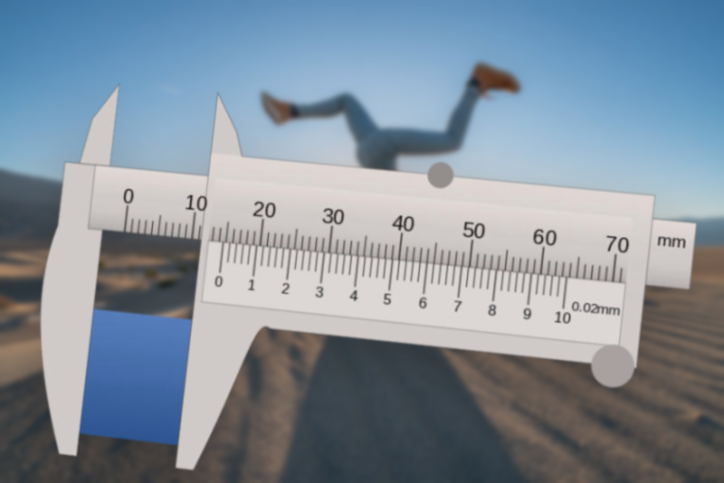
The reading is 14.6 (mm)
